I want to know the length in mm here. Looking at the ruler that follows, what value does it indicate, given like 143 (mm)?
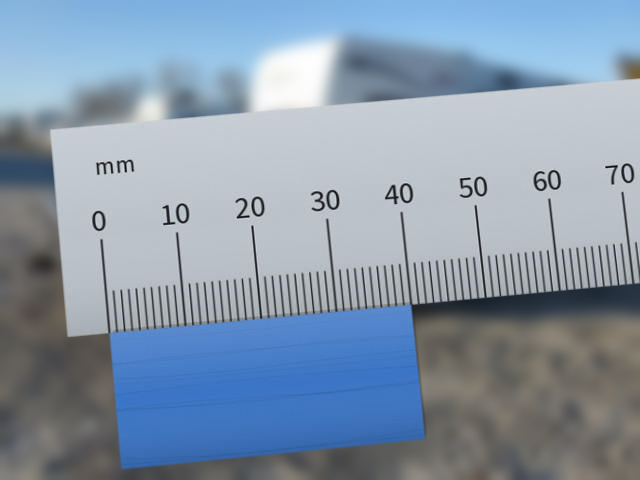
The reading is 40 (mm)
